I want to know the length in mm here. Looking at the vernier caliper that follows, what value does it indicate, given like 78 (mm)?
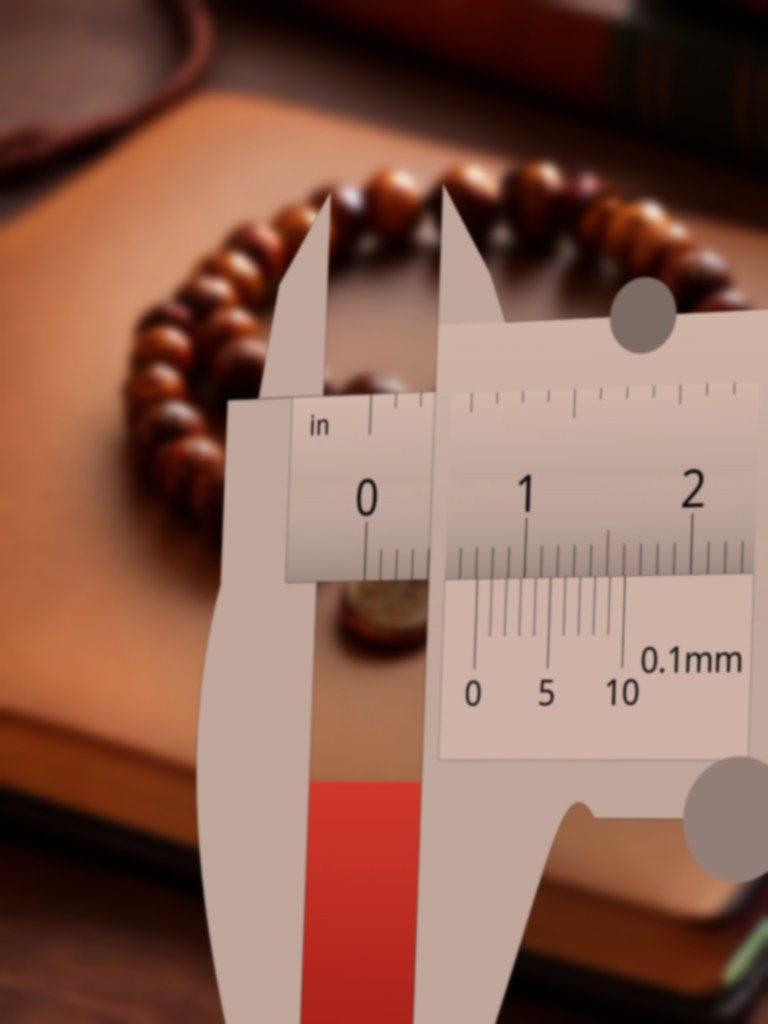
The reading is 7.1 (mm)
